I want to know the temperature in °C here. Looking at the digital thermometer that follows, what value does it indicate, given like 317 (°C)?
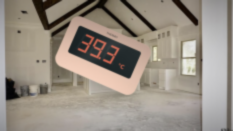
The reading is 39.3 (°C)
